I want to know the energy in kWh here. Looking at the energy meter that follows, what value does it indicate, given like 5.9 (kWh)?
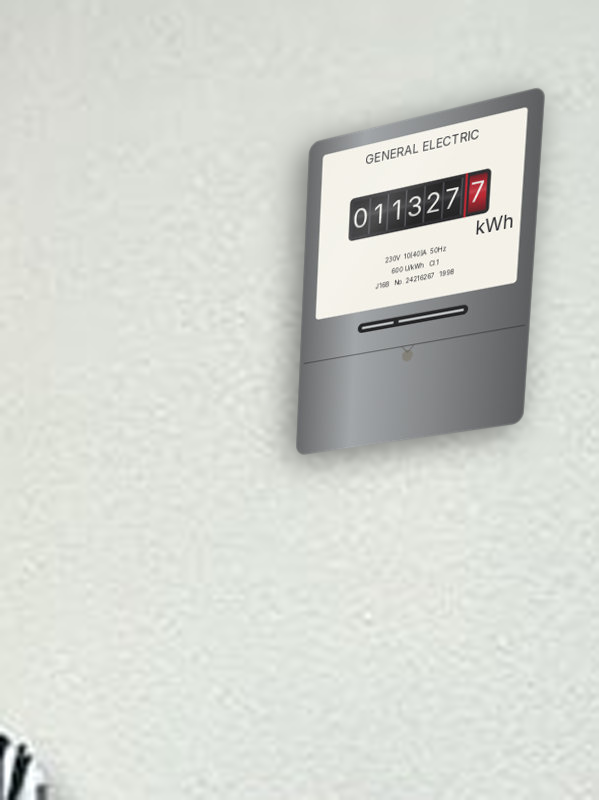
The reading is 11327.7 (kWh)
